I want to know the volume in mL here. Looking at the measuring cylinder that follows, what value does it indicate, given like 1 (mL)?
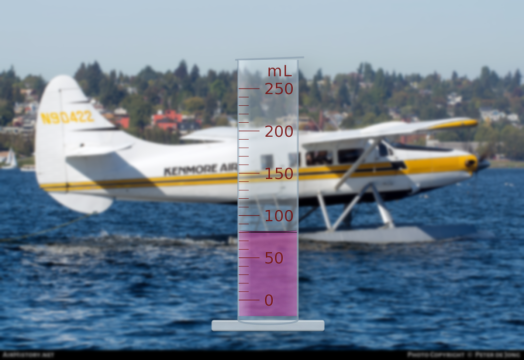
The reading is 80 (mL)
